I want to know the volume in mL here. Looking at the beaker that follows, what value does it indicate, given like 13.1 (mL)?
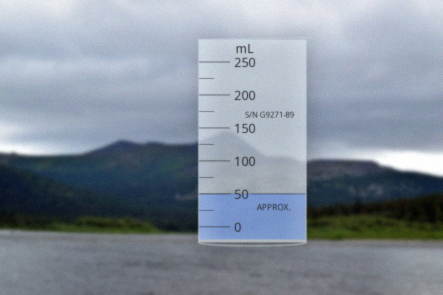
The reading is 50 (mL)
